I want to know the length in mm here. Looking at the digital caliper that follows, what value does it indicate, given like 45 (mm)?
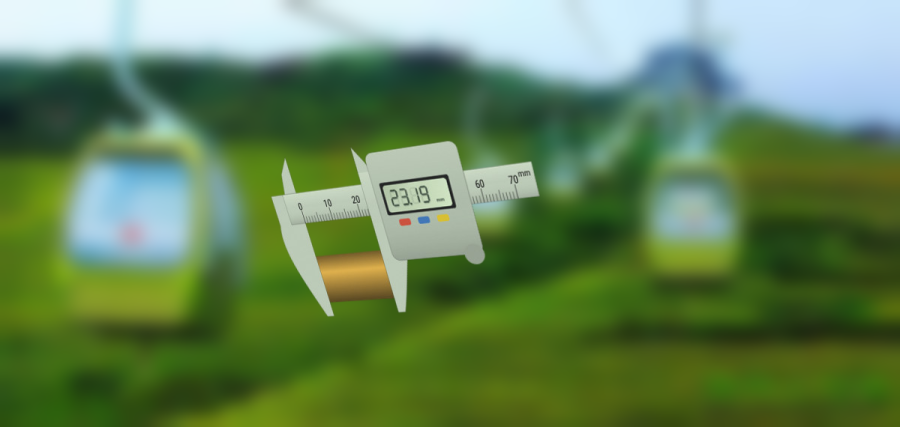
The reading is 23.19 (mm)
